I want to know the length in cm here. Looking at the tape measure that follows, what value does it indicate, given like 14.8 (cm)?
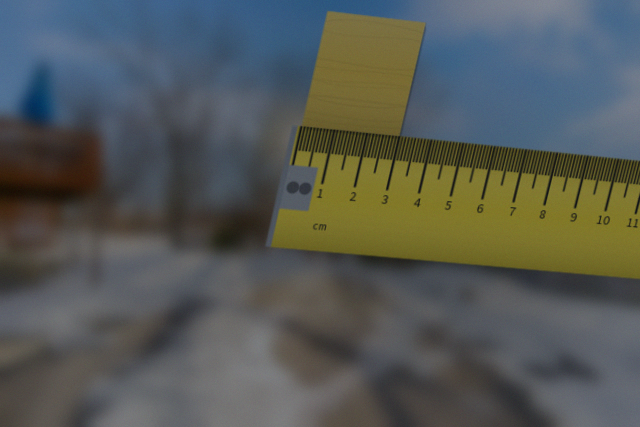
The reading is 3 (cm)
